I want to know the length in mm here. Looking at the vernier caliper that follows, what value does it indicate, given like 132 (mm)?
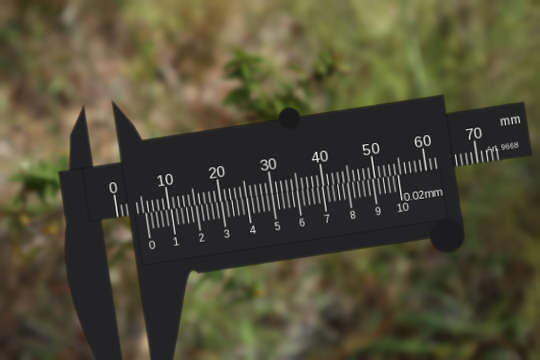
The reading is 5.5 (mm)
